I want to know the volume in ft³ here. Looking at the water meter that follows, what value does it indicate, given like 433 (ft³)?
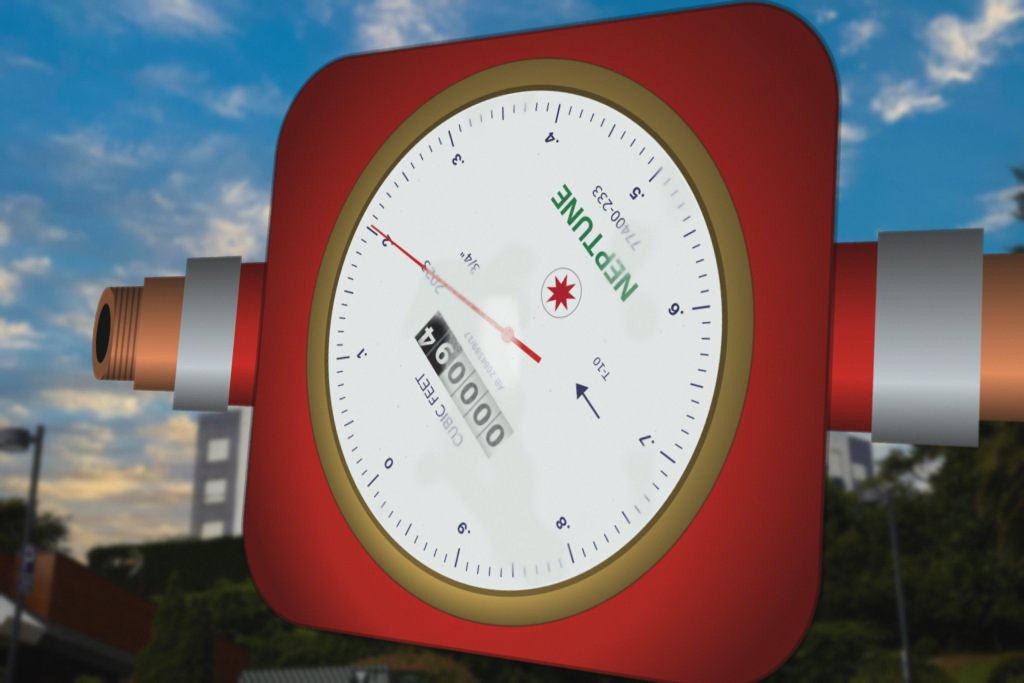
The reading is 94.20 (ft³)
